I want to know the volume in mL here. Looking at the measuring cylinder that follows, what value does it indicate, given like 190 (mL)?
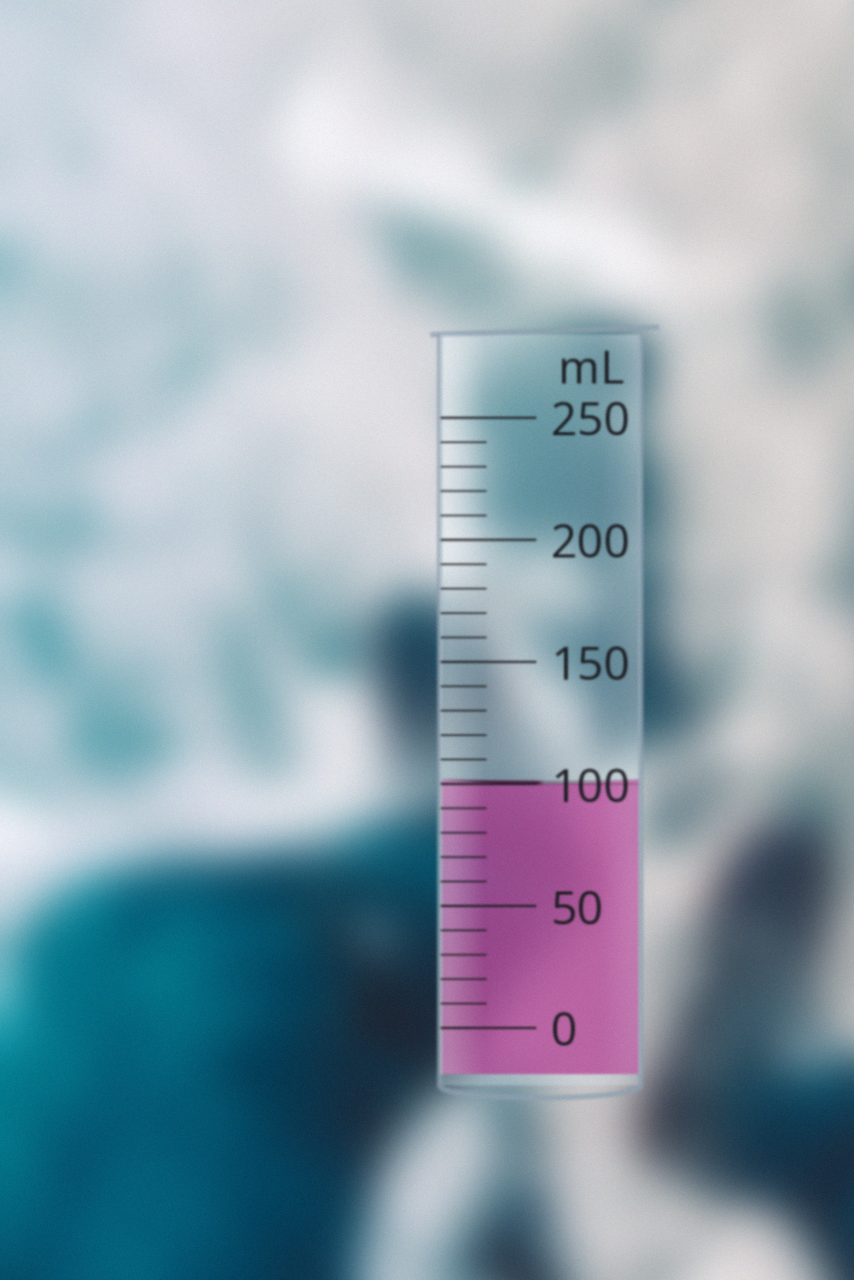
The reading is 100 (mL)
